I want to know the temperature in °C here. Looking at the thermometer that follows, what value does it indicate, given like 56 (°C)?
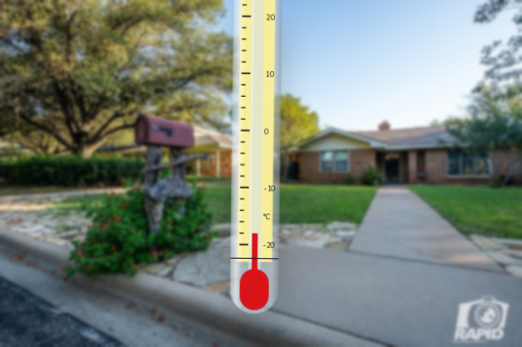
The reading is -18 (°C)
